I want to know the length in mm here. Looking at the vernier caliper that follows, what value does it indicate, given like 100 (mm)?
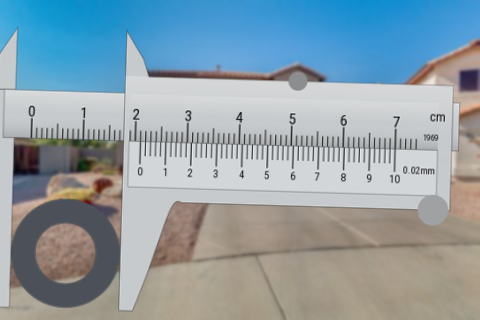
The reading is 21.0 (mm)
